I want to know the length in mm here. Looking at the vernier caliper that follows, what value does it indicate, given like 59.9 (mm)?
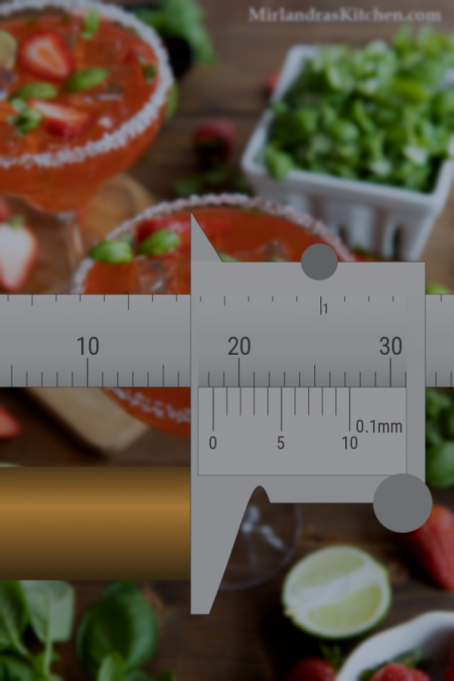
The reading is 18.3 (mm)
